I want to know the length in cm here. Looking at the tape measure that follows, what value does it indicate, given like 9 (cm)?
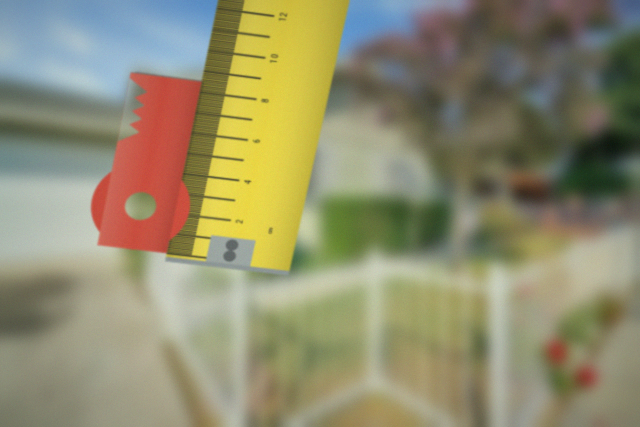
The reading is 8.5 (cm)
